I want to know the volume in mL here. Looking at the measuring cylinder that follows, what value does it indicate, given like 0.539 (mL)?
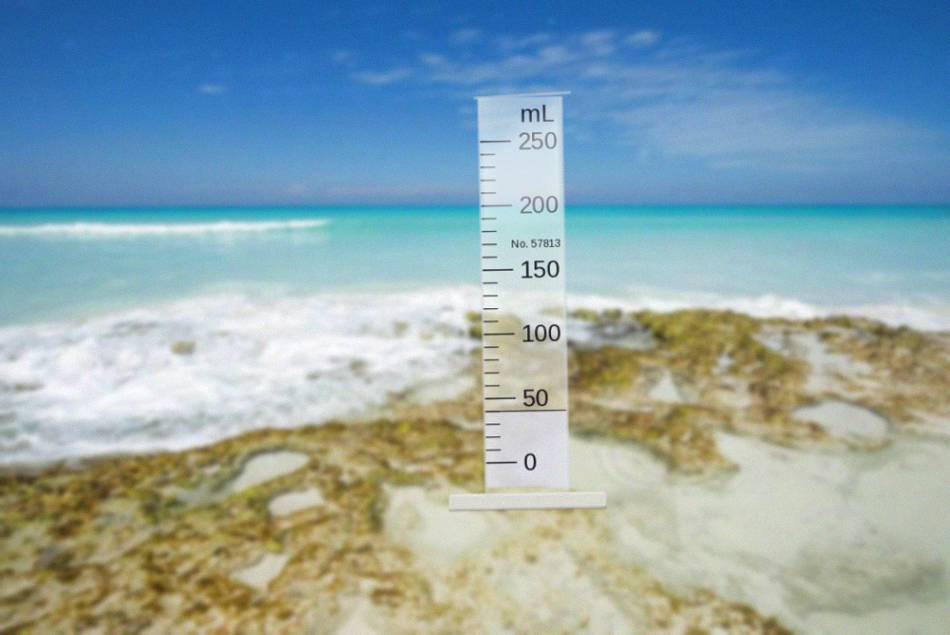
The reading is 40 (mL)
